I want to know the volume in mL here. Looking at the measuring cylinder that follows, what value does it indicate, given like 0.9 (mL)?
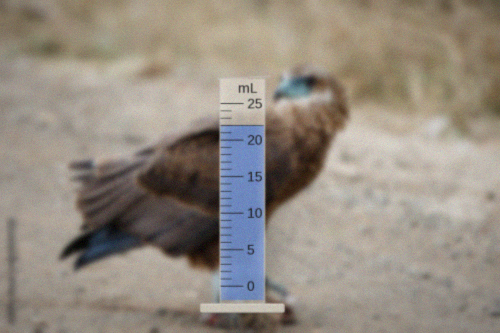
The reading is 22 (mL)
